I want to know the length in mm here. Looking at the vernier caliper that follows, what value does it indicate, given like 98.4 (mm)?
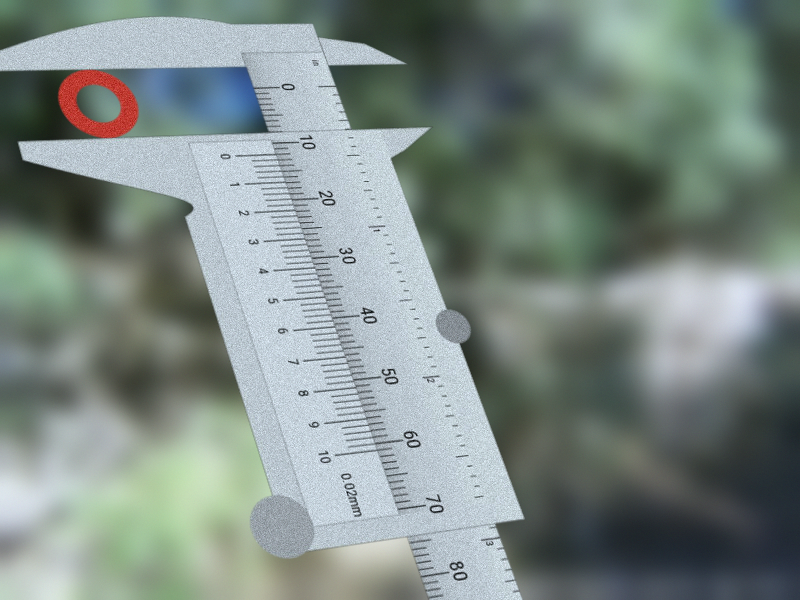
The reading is 12.0 (mm)
